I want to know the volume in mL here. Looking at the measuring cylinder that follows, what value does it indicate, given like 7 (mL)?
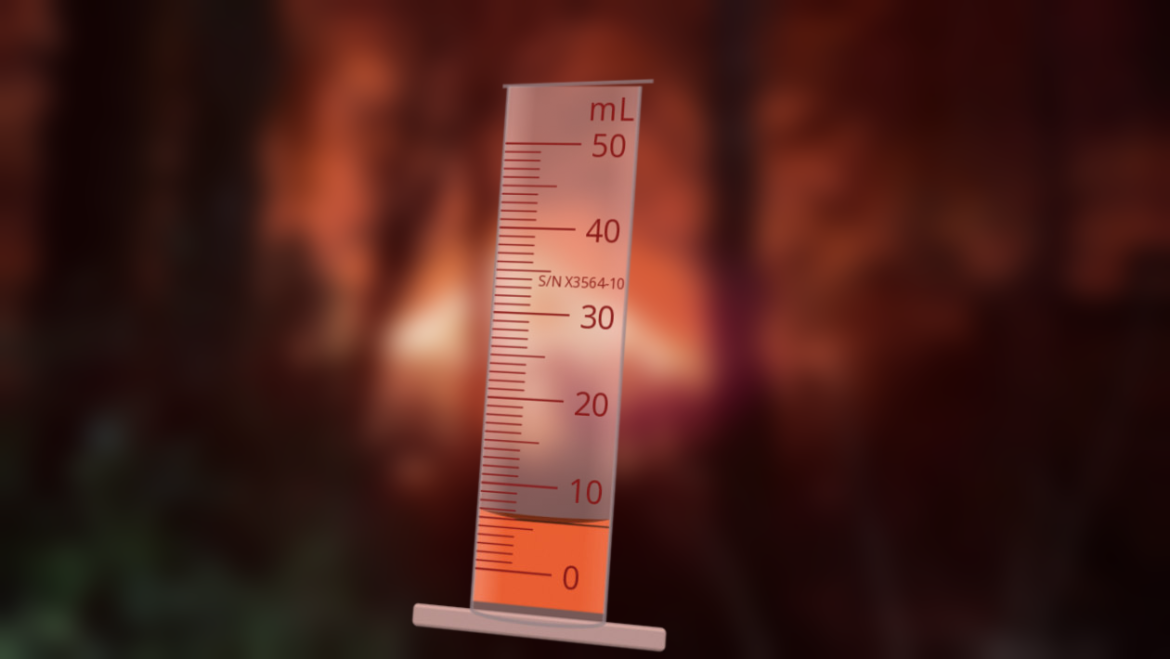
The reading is 6 (mL)
